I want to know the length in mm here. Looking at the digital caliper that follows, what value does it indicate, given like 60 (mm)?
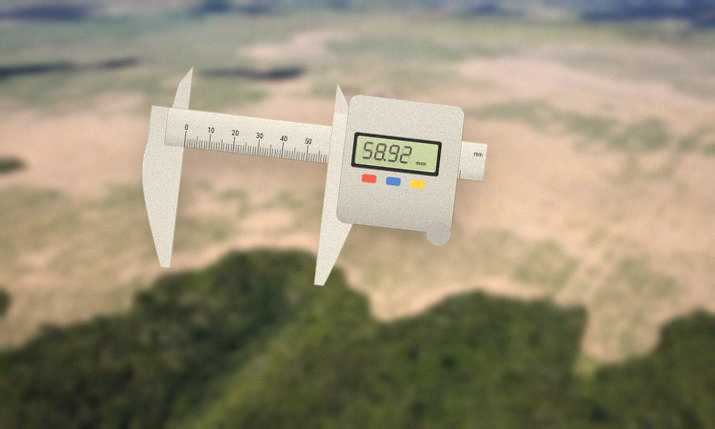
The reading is 58.92 (mm)
